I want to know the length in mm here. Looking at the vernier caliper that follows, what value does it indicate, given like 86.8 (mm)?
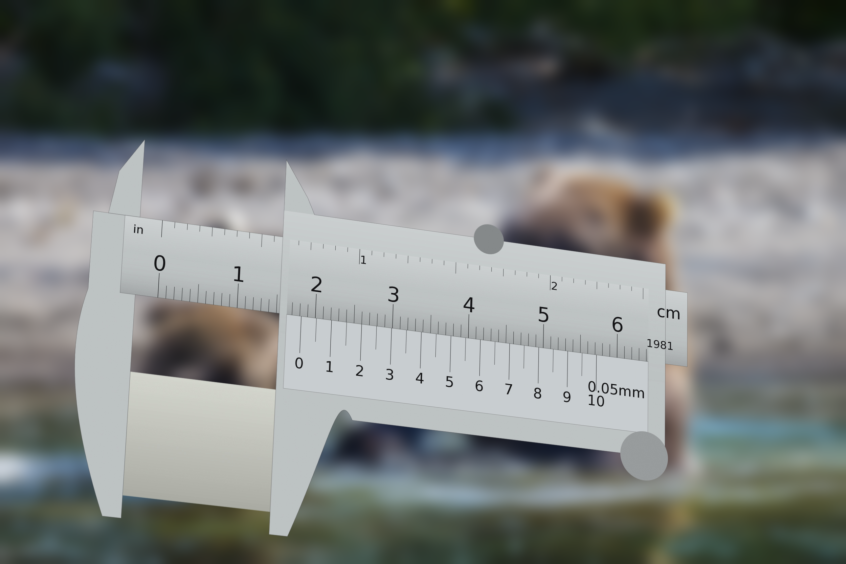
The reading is 18.2 (mm)
